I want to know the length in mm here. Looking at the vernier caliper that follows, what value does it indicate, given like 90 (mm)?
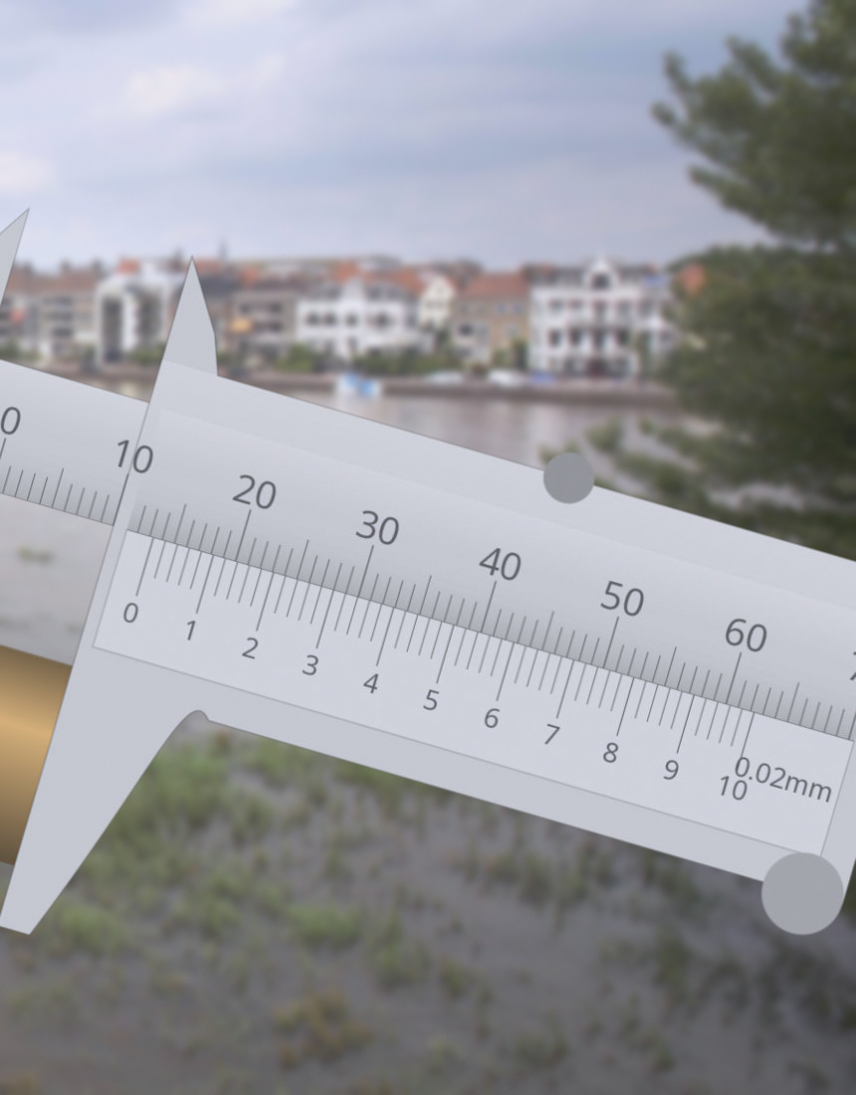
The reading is 13.3 (mm)
